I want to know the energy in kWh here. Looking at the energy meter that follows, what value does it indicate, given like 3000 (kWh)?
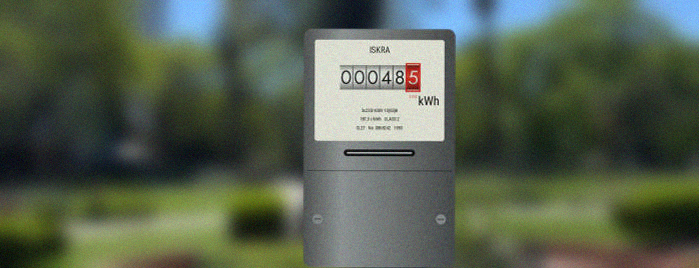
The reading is 48.5 (kWh)
